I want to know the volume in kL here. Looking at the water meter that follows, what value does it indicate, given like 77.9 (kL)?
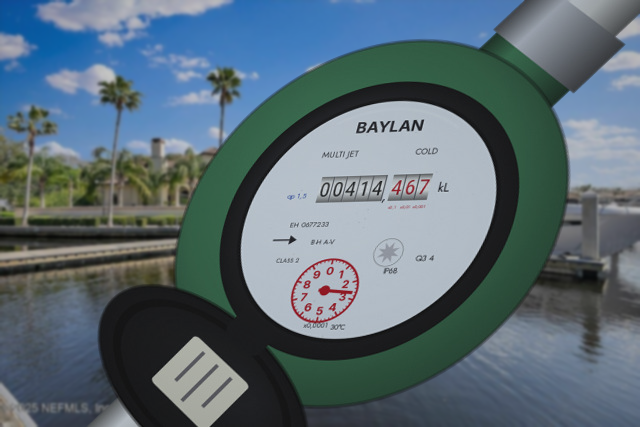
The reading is 414.4672 (kL)
